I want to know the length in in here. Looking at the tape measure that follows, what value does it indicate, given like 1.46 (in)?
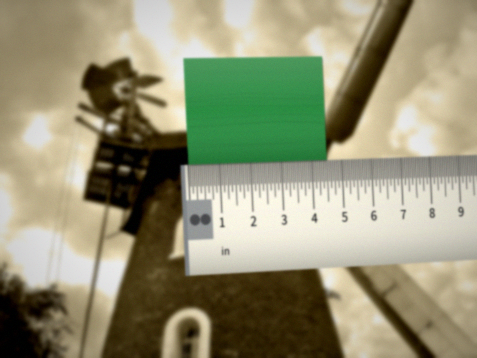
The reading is 4.5 (in)
